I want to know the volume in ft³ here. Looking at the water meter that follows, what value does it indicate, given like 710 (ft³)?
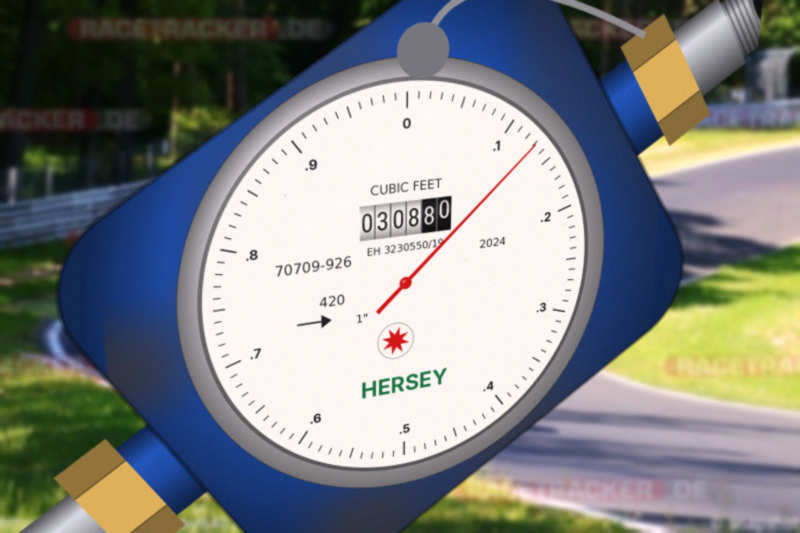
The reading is 30880.13 (ft³)
